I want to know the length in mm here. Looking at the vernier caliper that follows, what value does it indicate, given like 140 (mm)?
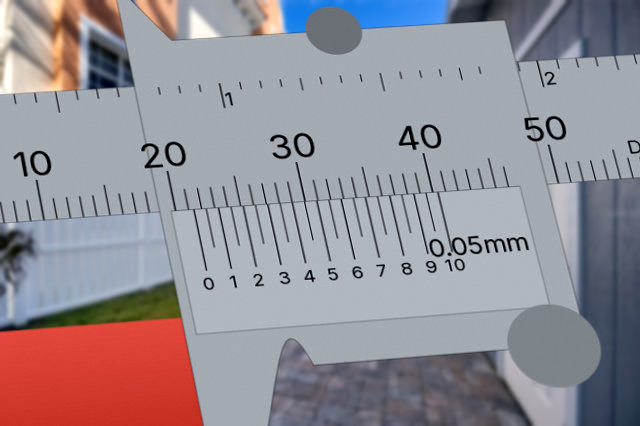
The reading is 21.4 (mm)
